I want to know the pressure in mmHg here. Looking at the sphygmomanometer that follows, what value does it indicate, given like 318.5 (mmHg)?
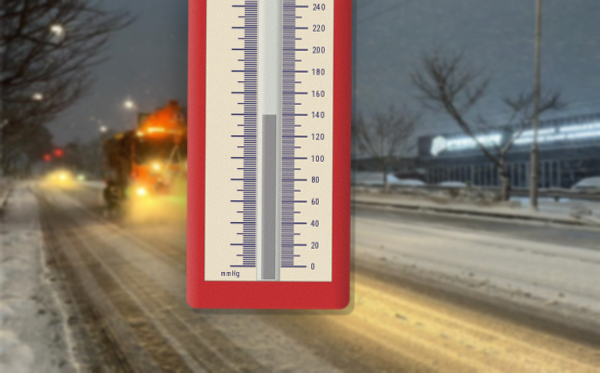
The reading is 140 (mmHg)
